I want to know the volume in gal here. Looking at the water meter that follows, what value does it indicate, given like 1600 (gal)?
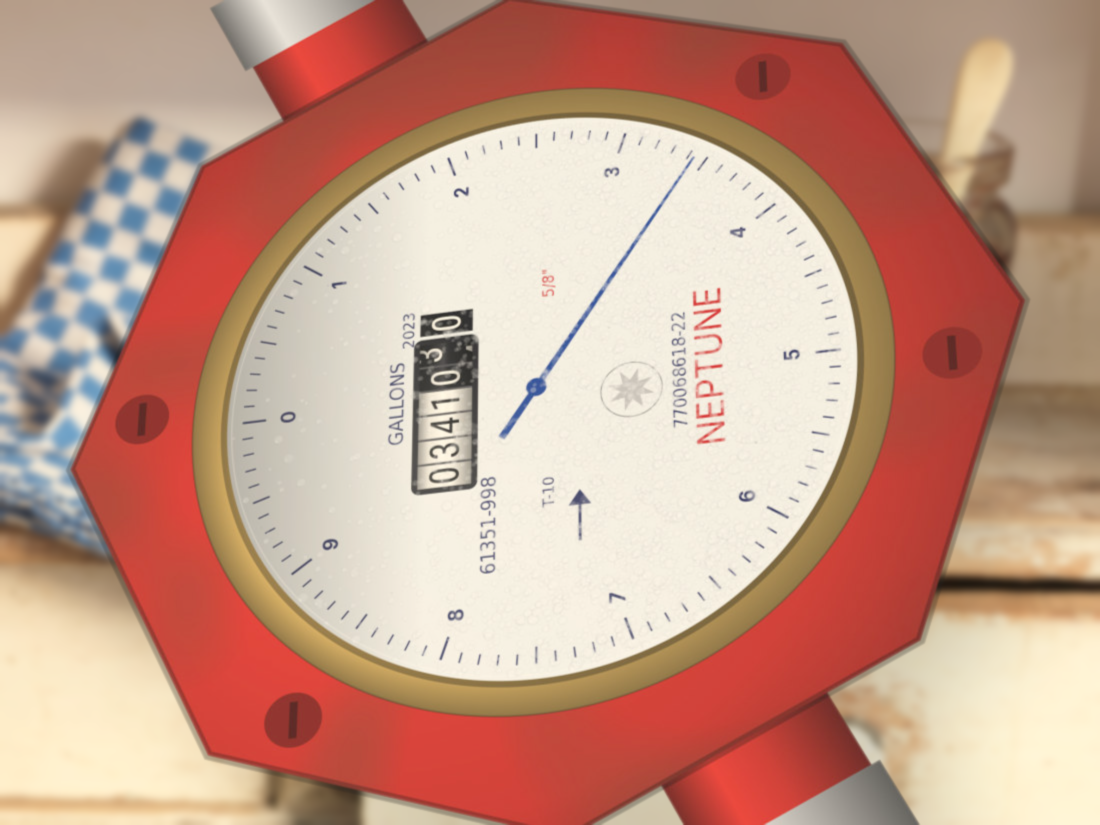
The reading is 341033.4 (gal)
